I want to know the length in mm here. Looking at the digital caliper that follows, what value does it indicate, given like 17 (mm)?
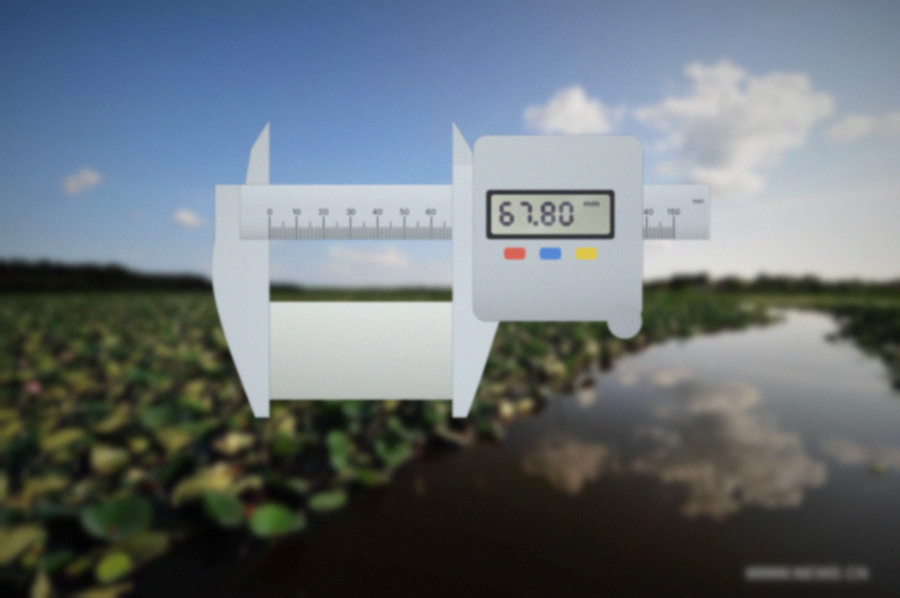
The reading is 67.80 (mm)
